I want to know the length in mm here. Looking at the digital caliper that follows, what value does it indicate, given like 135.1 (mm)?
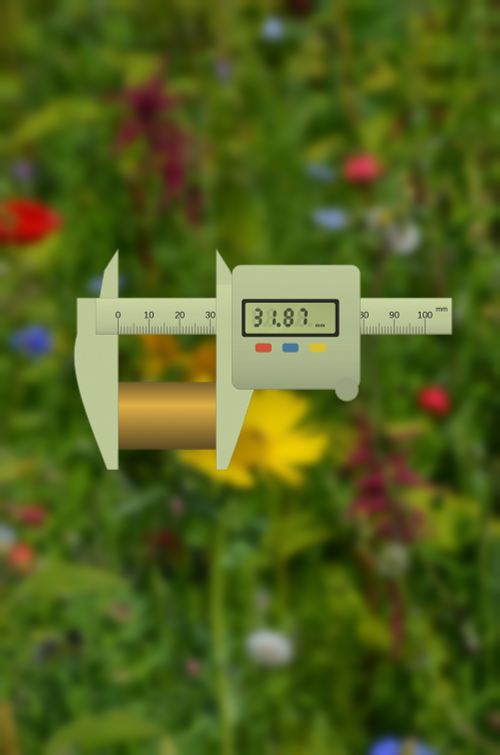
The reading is 31.87 (mm)
